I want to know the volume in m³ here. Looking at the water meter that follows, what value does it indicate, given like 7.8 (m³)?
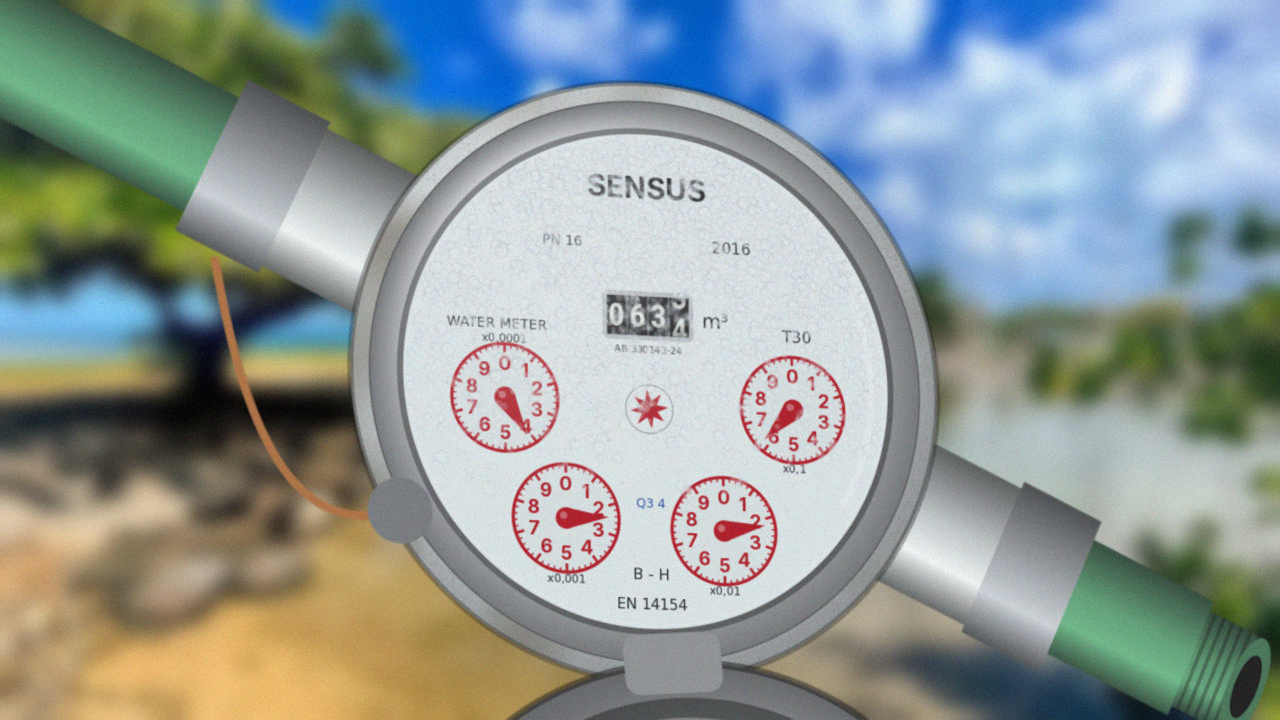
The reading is 633.6224 (m³)
